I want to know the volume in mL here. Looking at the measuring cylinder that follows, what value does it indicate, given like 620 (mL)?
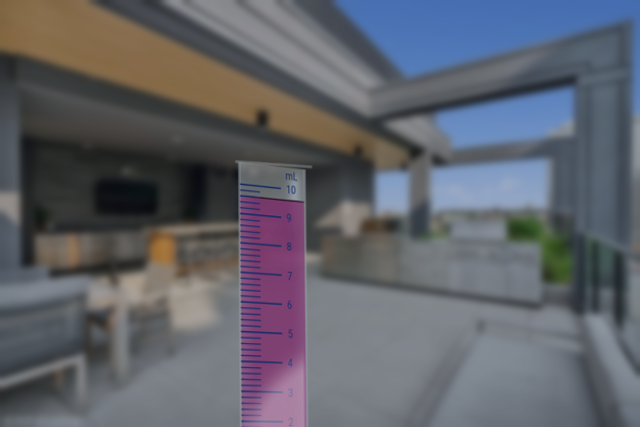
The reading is 9.6 (mL)
